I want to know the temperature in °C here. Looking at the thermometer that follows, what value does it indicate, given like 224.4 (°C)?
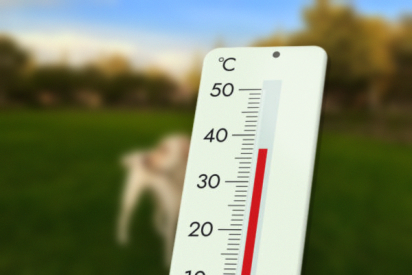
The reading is 37 (°C)
